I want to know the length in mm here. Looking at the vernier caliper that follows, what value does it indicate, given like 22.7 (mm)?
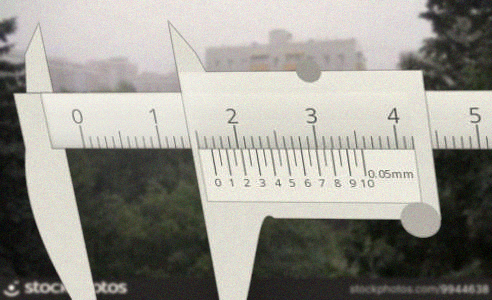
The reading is 16.6 (mm)
